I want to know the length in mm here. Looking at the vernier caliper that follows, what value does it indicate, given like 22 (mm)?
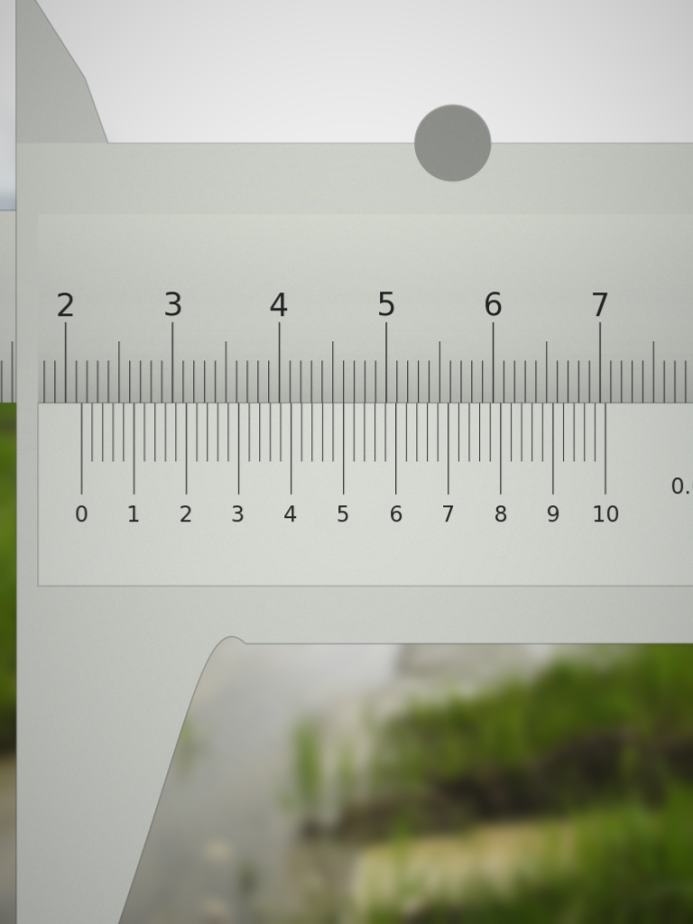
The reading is 21.5 (mm)
